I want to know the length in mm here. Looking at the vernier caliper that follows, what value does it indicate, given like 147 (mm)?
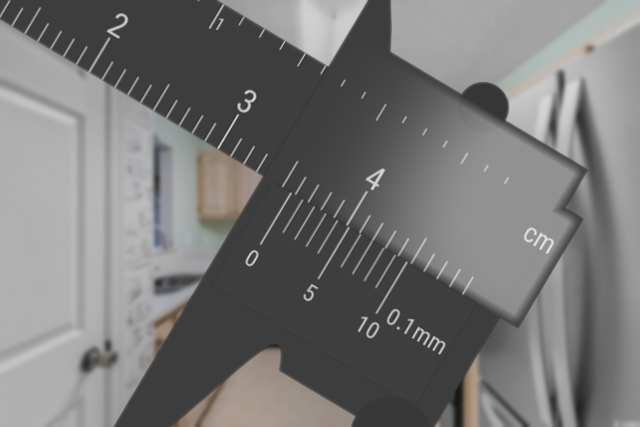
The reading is 35.7 (mm)
